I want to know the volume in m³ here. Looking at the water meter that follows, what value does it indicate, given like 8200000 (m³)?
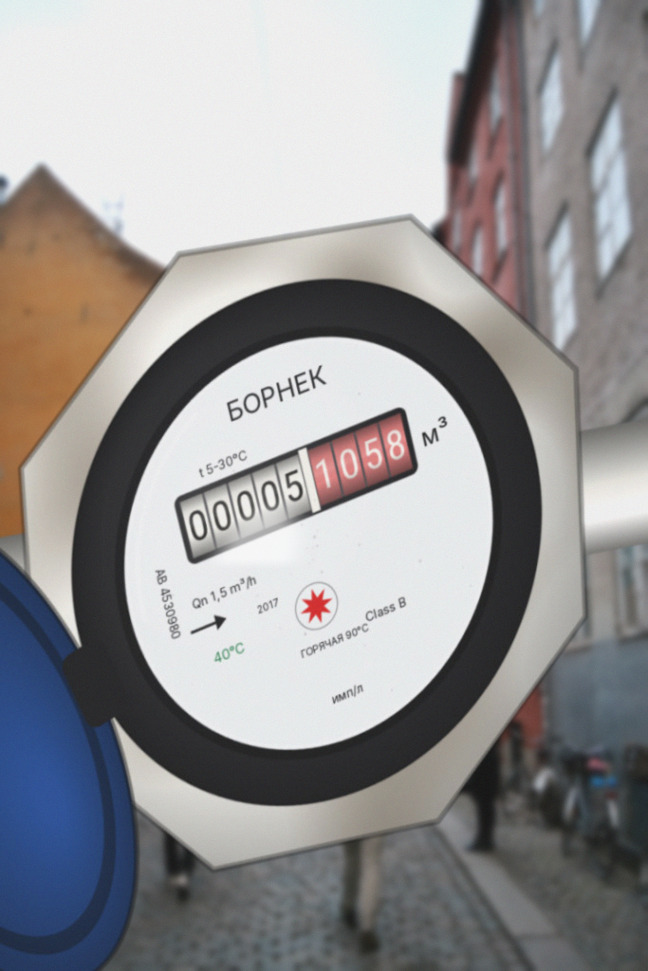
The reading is 5.1058 (m³)
